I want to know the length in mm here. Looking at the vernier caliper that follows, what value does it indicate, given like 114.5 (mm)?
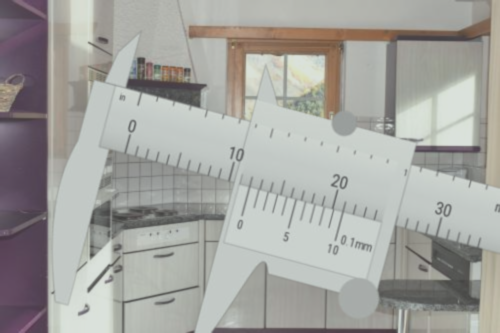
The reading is 12.0 (mm)
